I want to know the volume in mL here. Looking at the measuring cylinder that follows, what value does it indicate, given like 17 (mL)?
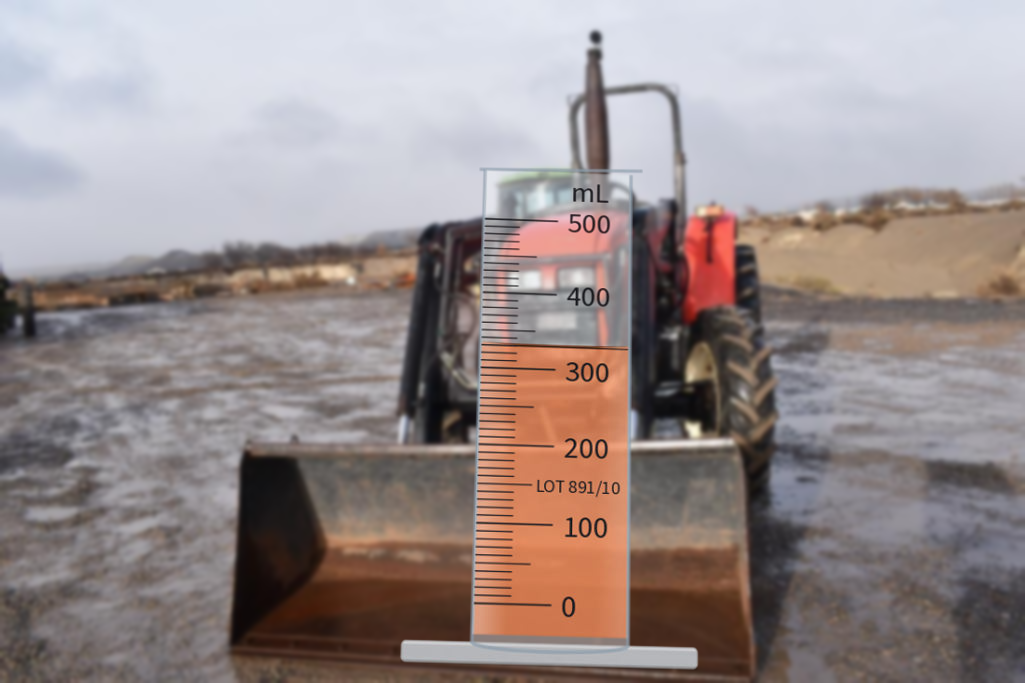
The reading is 330 (mL)
